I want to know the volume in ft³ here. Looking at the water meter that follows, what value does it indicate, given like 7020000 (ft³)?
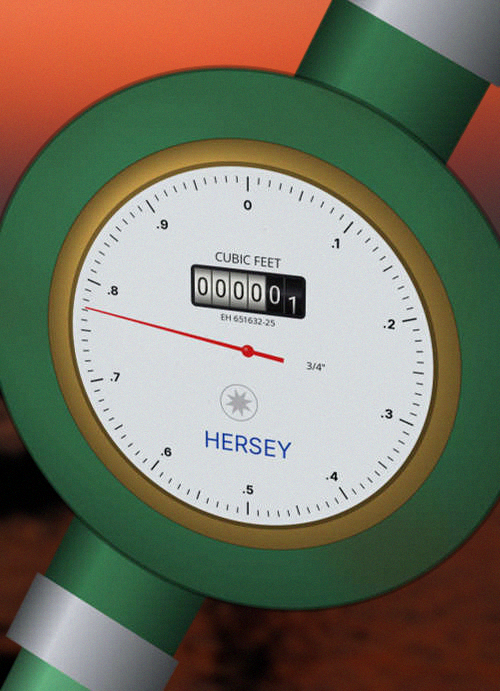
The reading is 0.77 (ft³)
